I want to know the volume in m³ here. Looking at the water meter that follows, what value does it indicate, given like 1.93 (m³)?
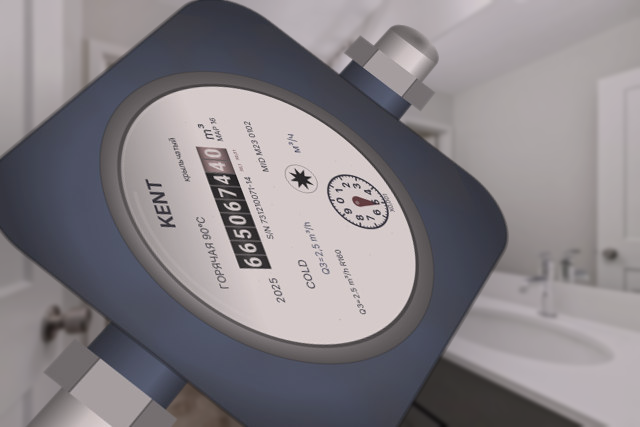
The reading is 6650674.405 (m³)
